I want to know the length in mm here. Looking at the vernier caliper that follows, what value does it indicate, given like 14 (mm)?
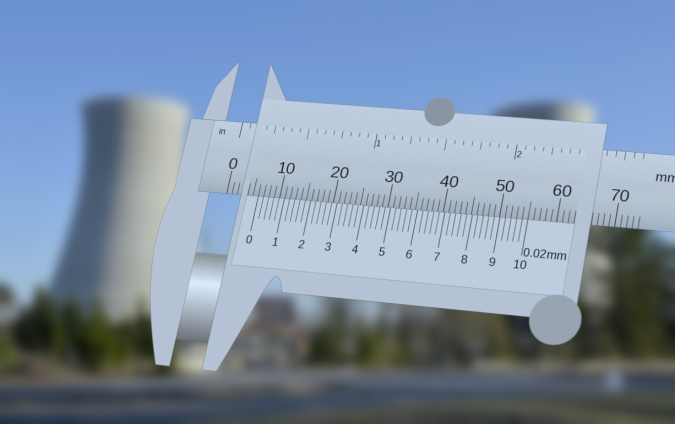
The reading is 6.0 (mm)
